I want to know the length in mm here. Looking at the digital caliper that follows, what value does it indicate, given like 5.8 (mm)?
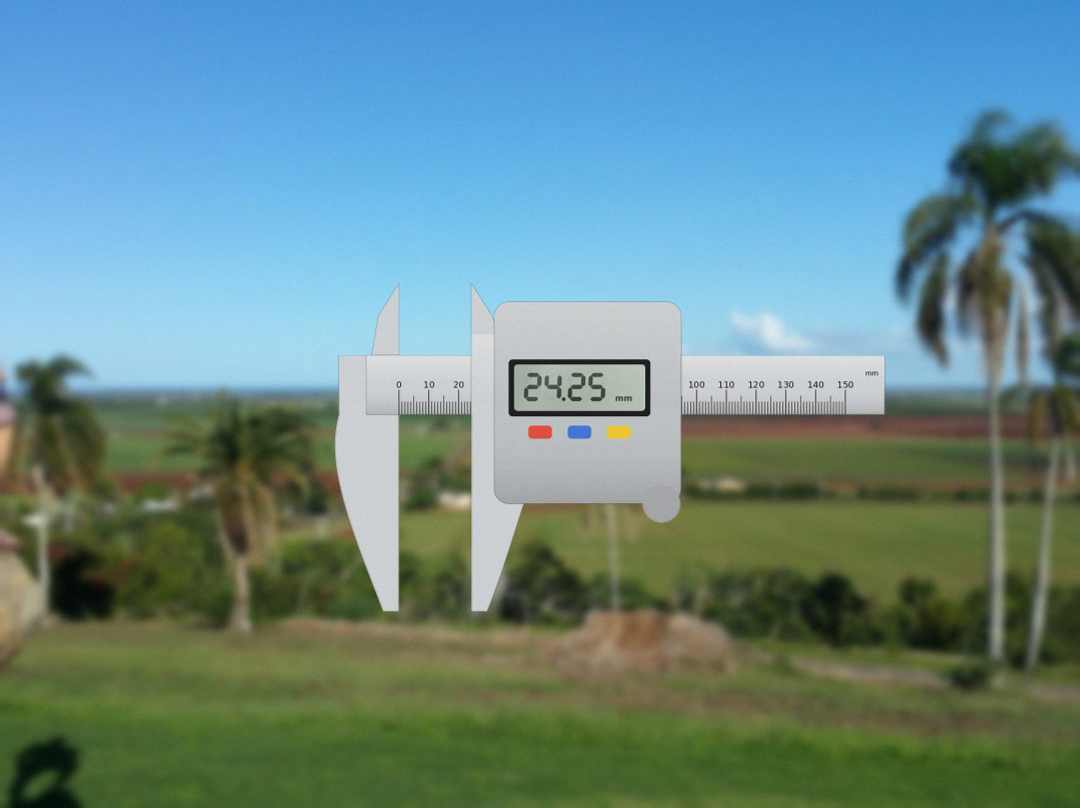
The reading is 24.25 (mm)
